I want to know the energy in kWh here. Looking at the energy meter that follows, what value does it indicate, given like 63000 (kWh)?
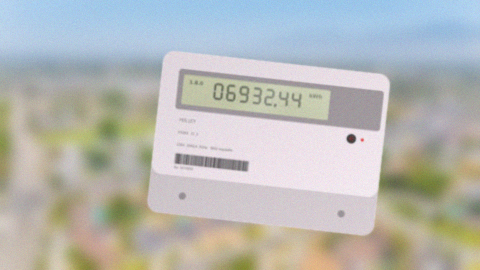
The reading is 6932.44 (kWh)
